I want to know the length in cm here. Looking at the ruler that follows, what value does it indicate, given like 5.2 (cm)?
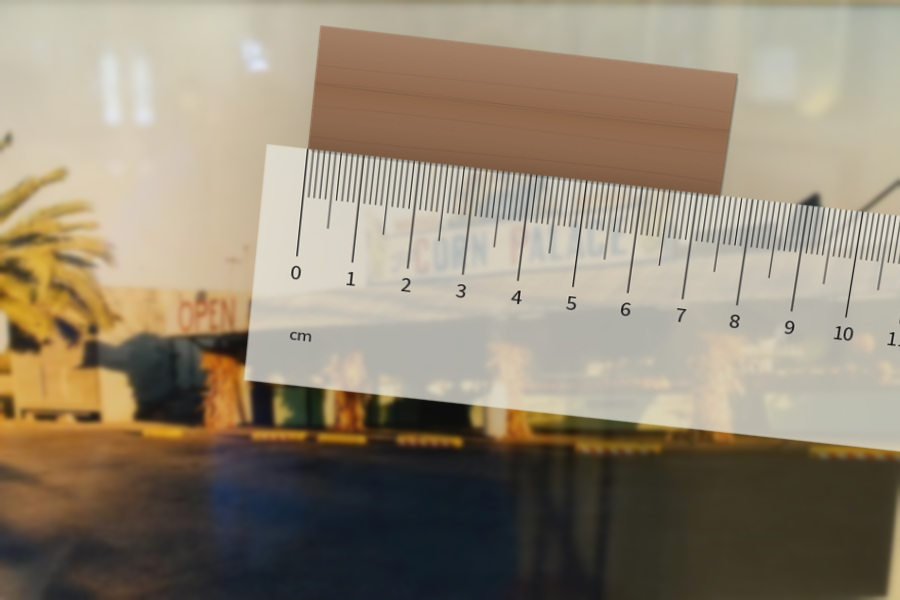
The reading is 7.4 (cm)
